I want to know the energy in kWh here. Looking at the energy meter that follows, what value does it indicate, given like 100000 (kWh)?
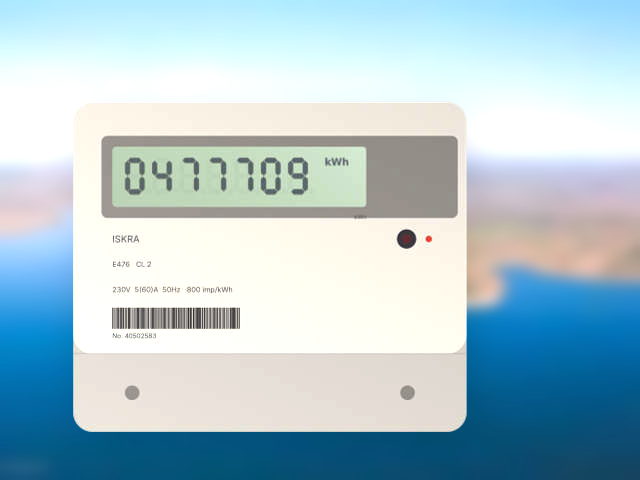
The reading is 477709 (kWh)
